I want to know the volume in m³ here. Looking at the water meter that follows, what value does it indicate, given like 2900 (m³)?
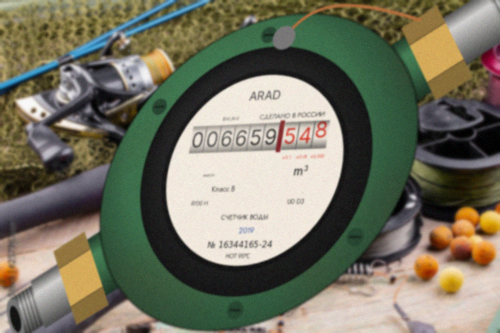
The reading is 6659.548 (m³)
